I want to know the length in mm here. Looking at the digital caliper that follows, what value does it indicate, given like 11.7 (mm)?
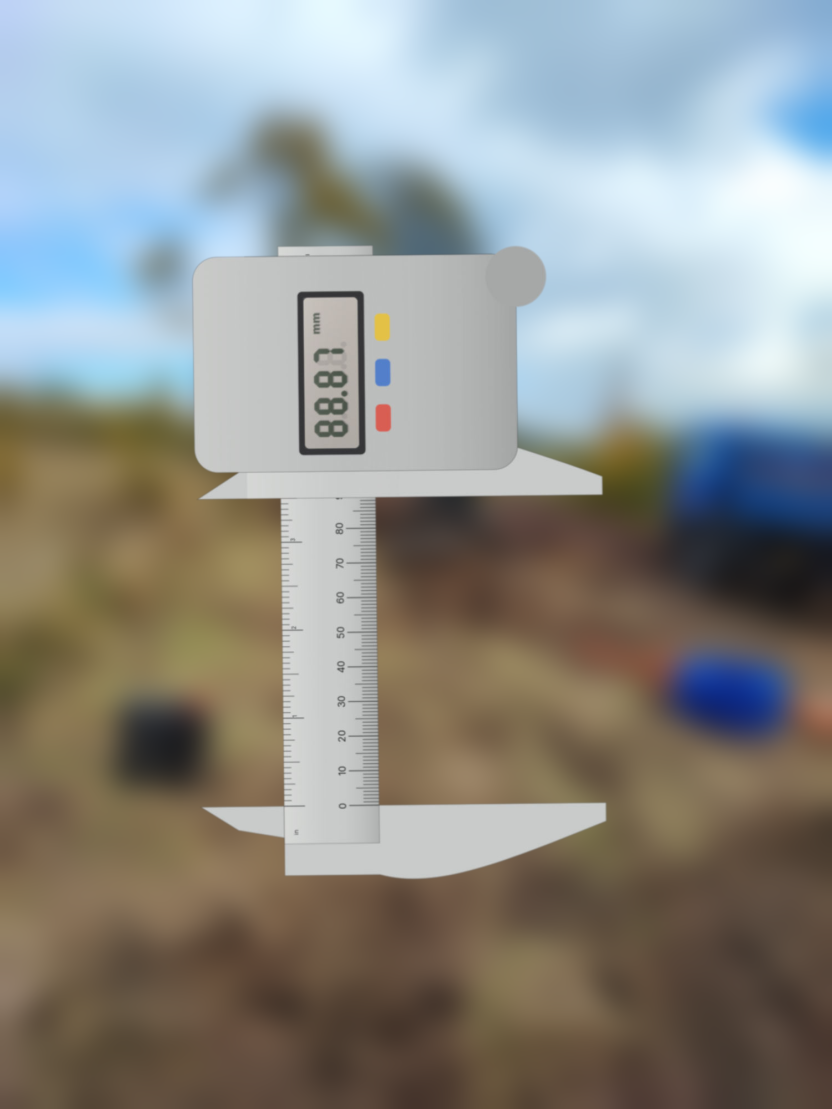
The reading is 88.87 (mm)
